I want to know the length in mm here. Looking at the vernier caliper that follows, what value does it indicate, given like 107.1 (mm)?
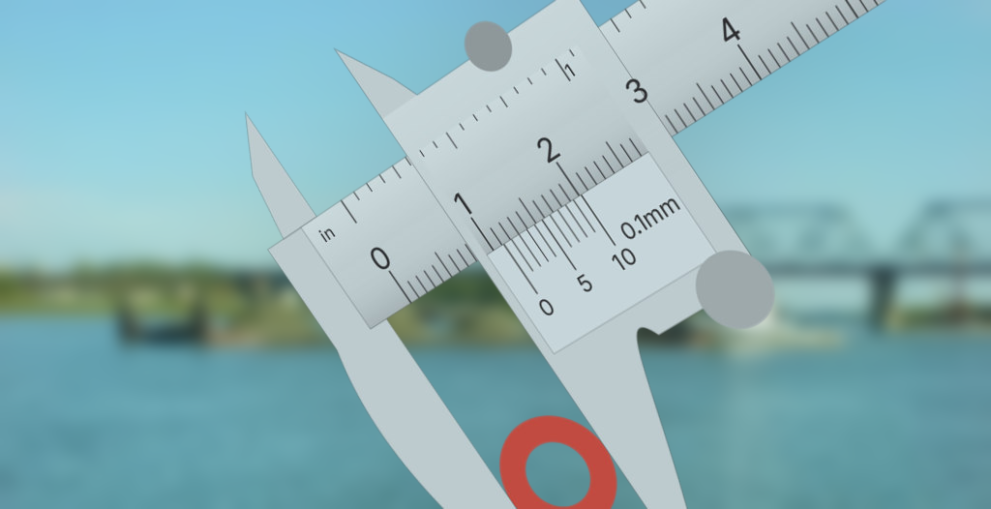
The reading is 11.2 (mm)
